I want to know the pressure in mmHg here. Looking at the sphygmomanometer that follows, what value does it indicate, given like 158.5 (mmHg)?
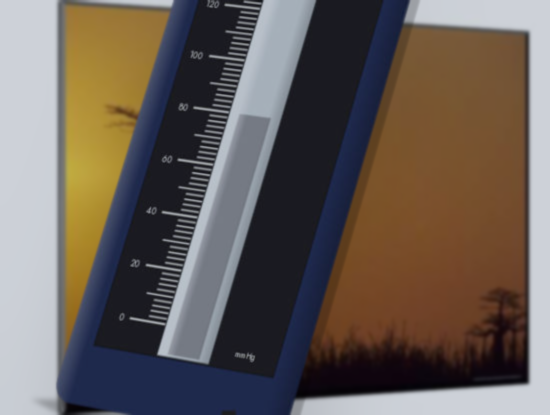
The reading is 80 (mmHg)
